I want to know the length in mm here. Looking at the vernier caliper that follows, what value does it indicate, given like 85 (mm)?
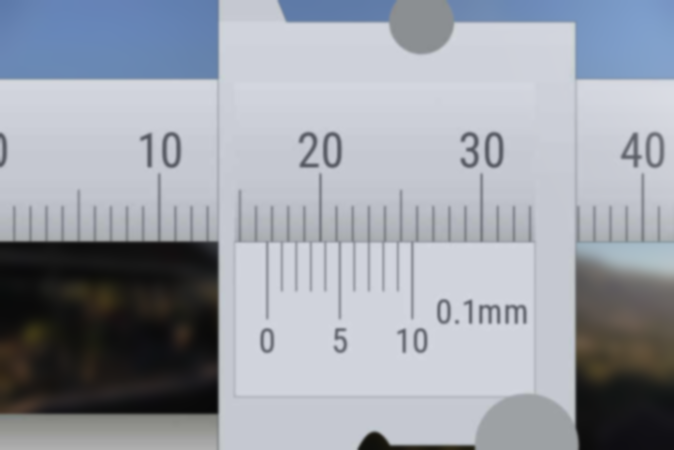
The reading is 16.7 (mm)
